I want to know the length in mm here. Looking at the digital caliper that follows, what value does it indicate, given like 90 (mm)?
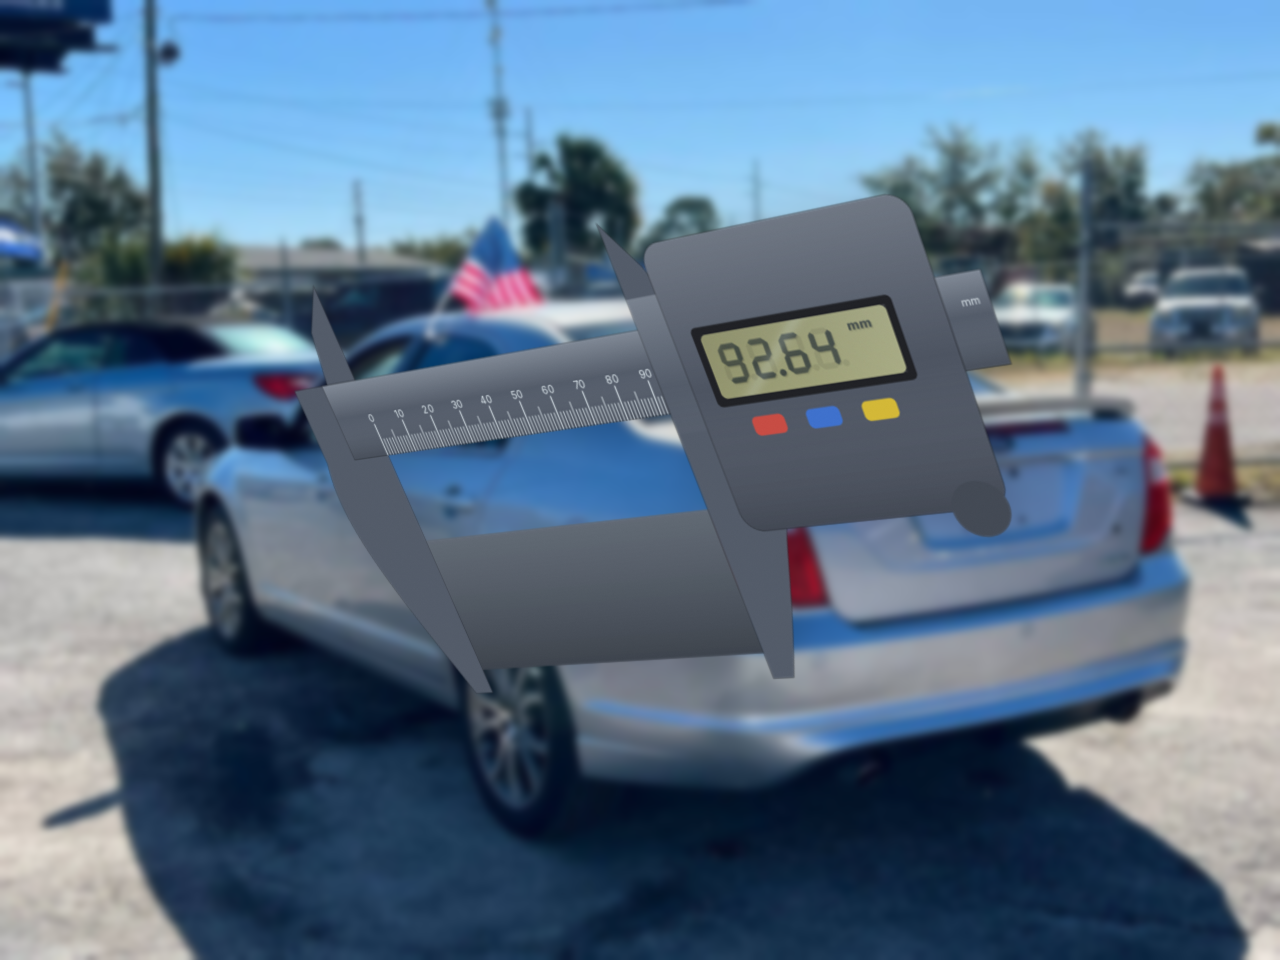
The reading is 92.64 (mm)
